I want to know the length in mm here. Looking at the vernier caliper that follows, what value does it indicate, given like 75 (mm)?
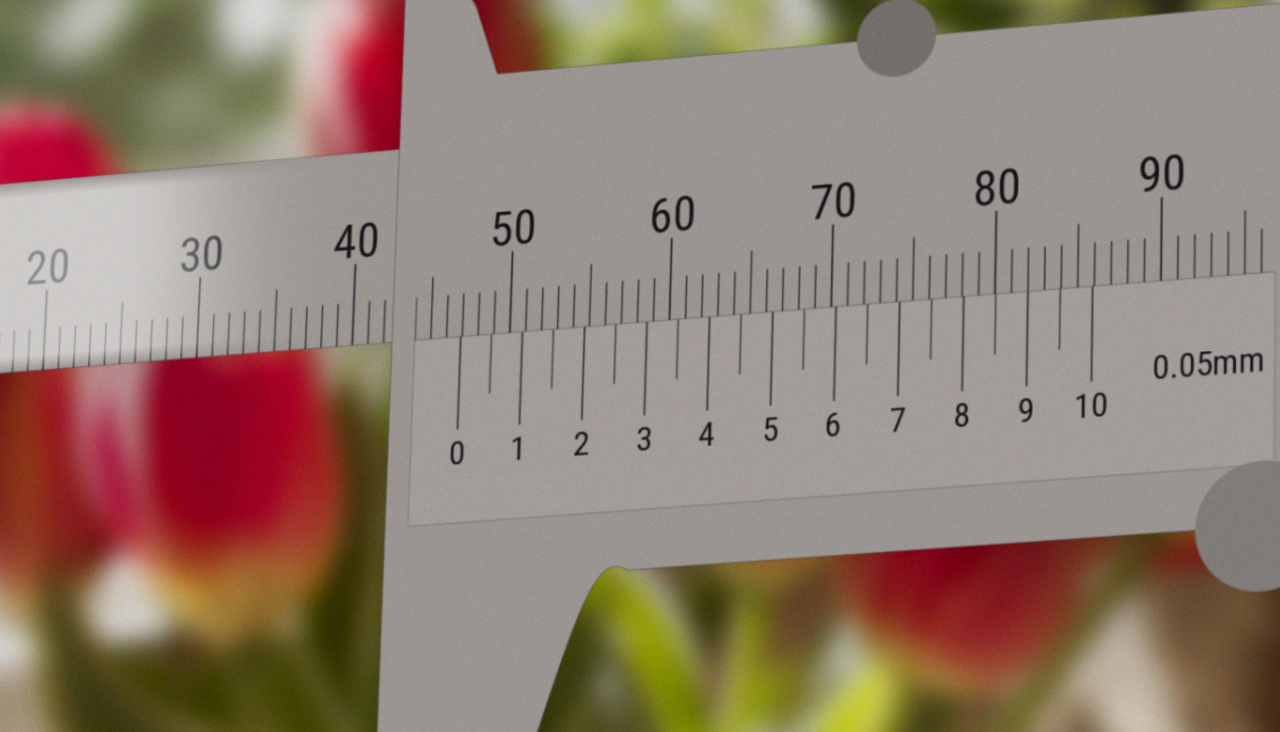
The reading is 46.9 (mm)
